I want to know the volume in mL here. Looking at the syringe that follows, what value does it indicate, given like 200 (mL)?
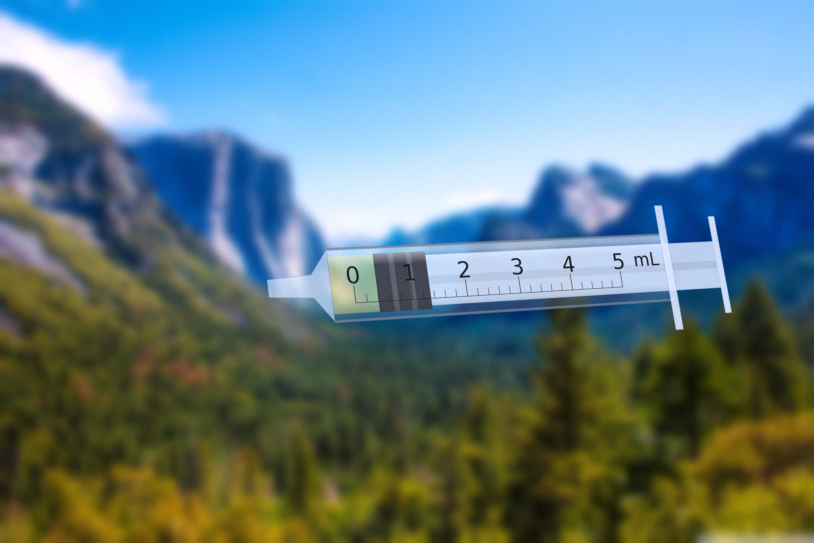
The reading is 0.4 (mL)
